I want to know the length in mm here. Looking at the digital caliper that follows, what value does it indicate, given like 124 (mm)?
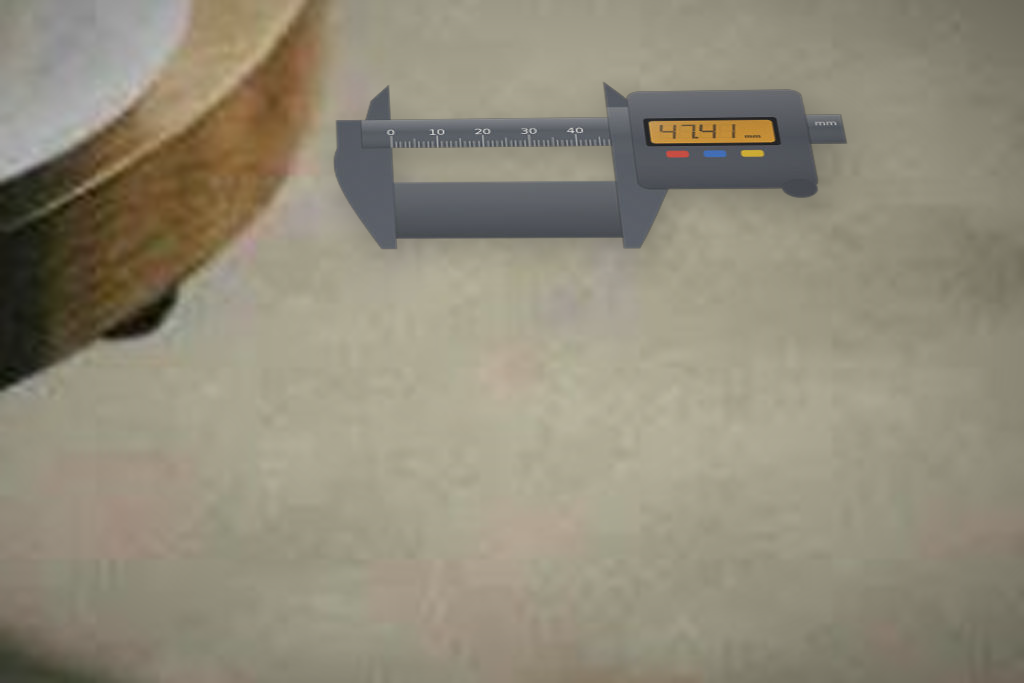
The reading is 47.41 (mm)
